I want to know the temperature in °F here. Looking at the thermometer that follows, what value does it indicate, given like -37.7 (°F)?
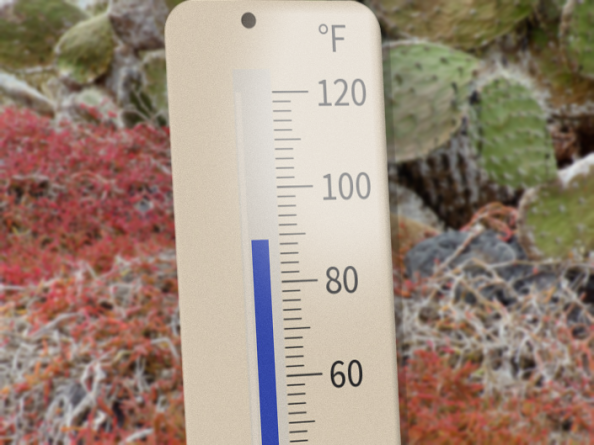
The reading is 89 (°F)
